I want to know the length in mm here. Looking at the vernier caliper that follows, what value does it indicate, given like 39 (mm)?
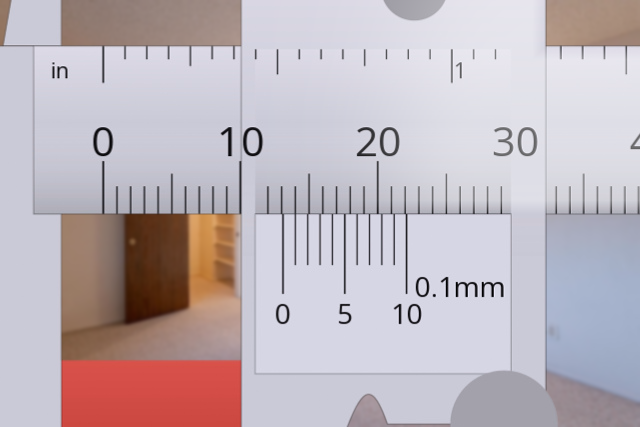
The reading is 13.1 (mm)
